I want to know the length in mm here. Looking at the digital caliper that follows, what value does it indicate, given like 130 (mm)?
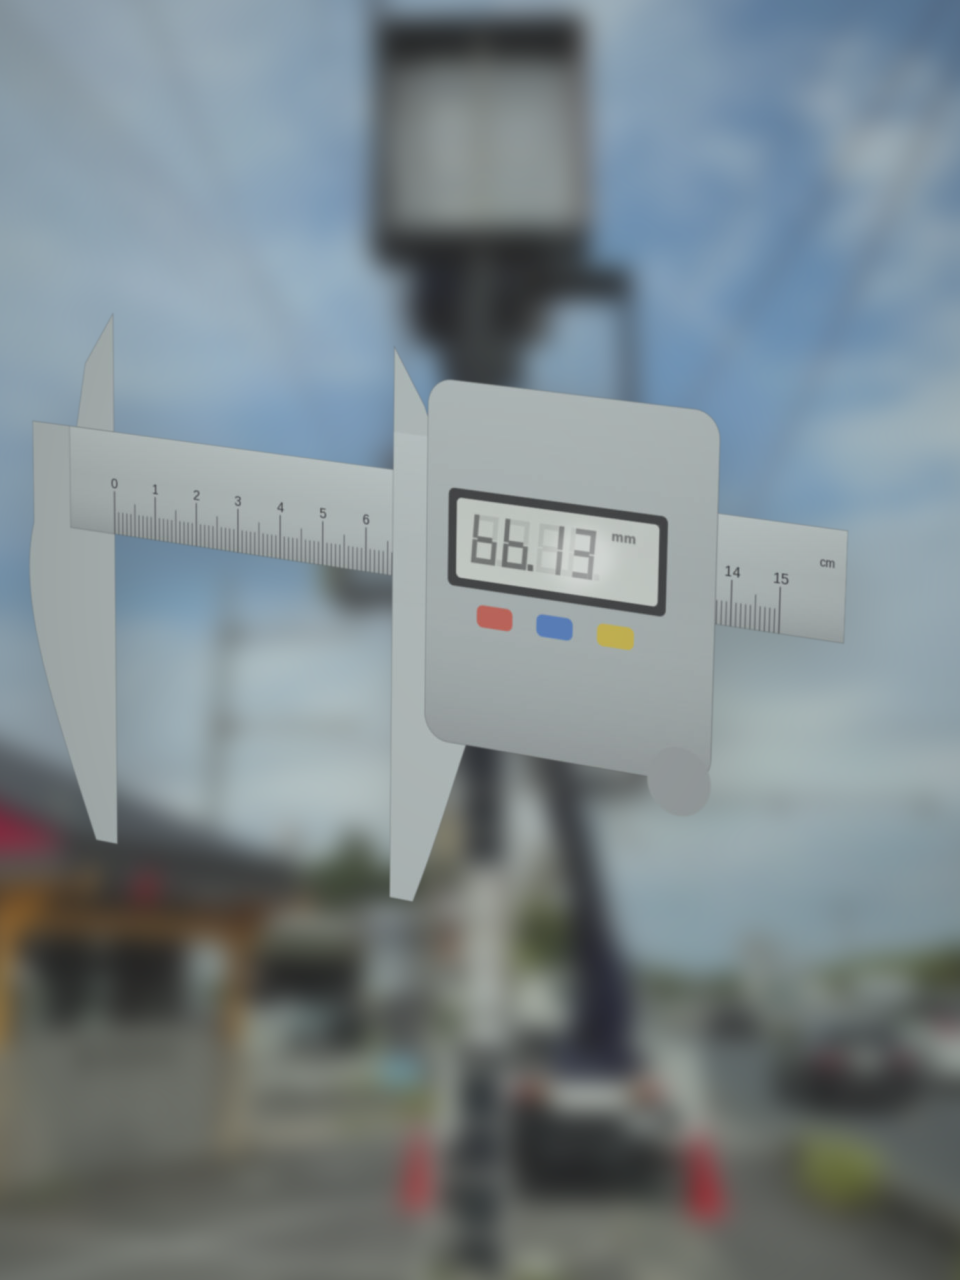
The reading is 66.13 (mm)
